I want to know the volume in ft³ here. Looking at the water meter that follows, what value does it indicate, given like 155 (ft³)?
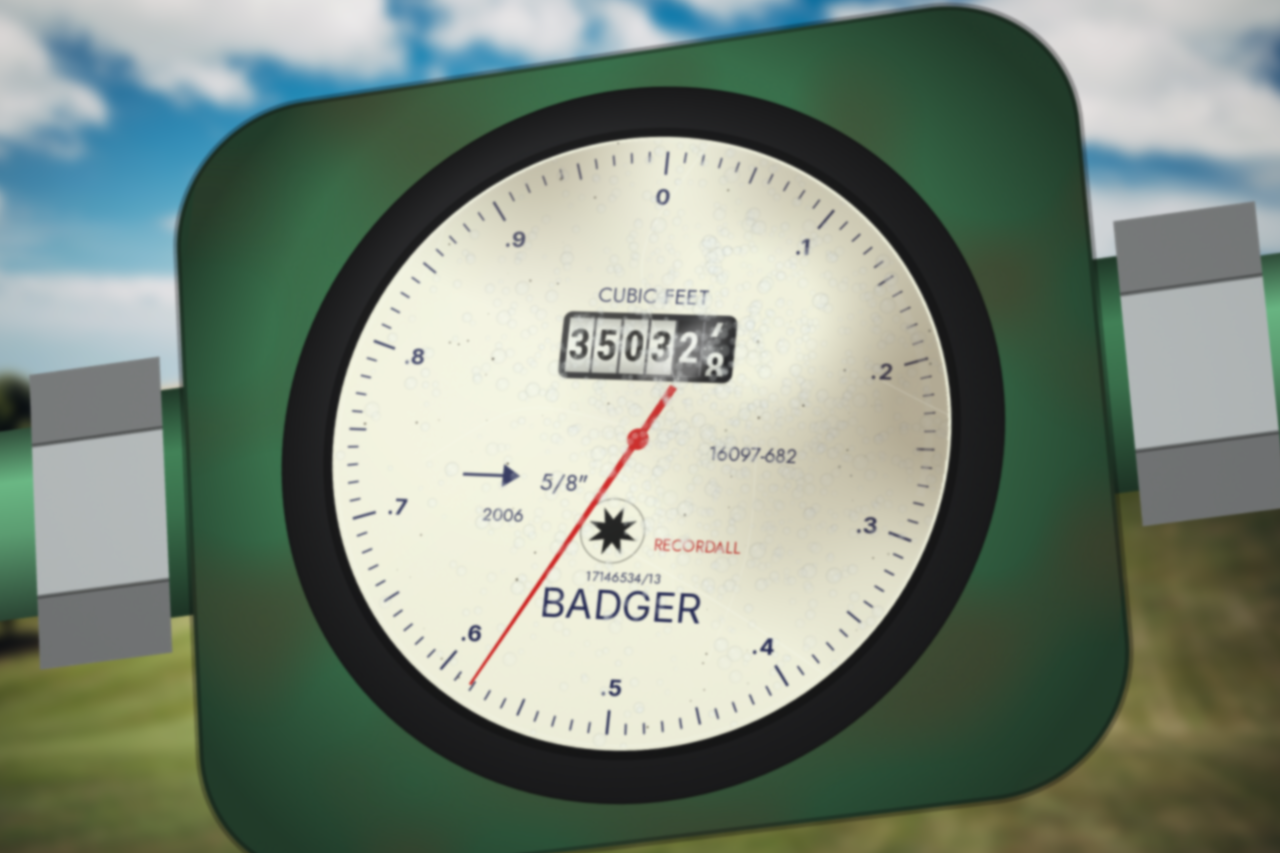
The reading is 350327.58 (ft³)
